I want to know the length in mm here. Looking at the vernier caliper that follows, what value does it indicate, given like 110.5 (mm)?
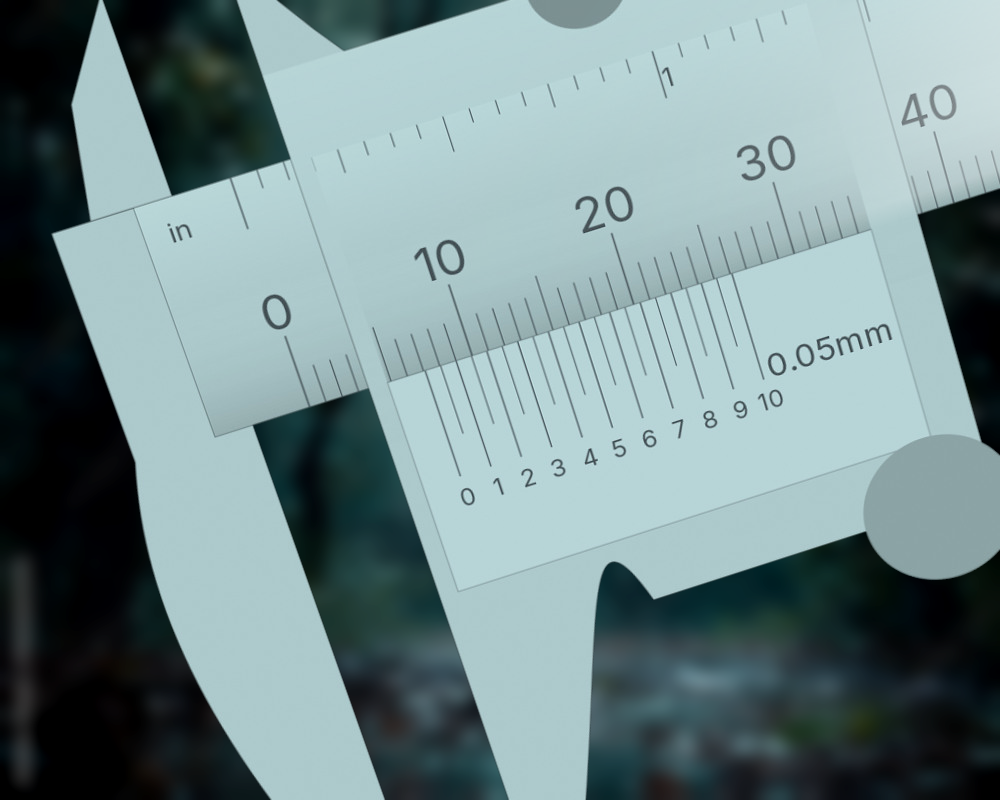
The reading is 7.1 (mm)
